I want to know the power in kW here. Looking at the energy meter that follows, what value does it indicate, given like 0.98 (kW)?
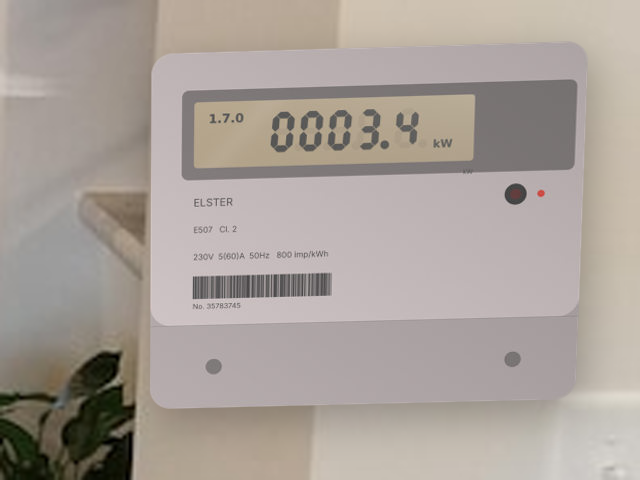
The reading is 3.4 (kW)
